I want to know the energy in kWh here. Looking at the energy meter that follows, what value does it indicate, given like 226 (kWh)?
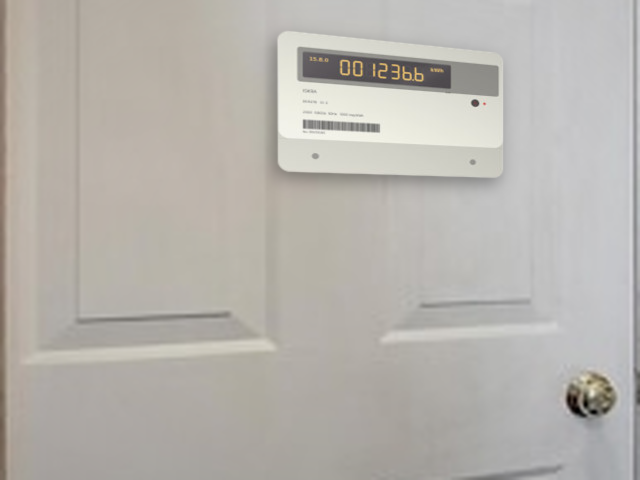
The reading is 1236.6 (kWh)
